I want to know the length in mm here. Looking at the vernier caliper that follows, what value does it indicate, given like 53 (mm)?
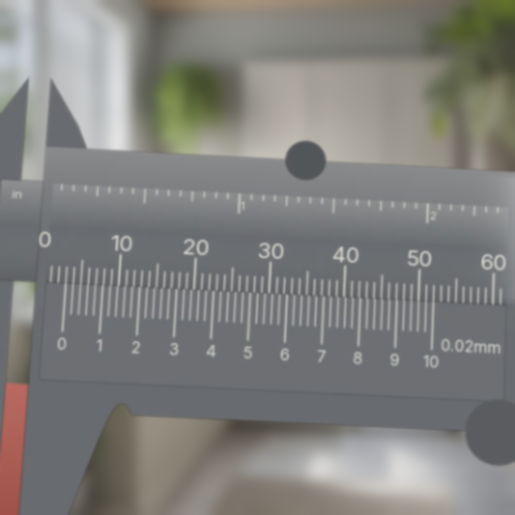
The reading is 3.0 (mm)
